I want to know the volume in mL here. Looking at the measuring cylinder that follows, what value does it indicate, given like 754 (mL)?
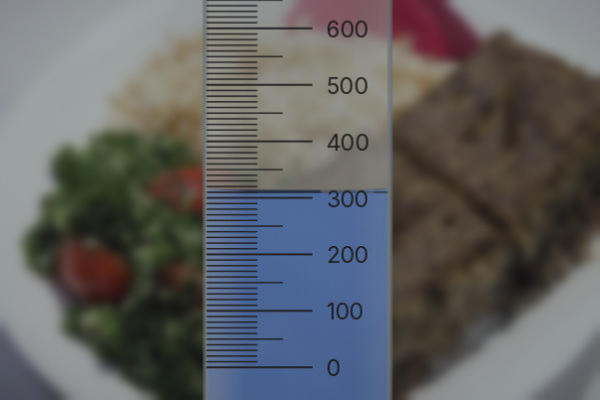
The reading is 310 (mL)
